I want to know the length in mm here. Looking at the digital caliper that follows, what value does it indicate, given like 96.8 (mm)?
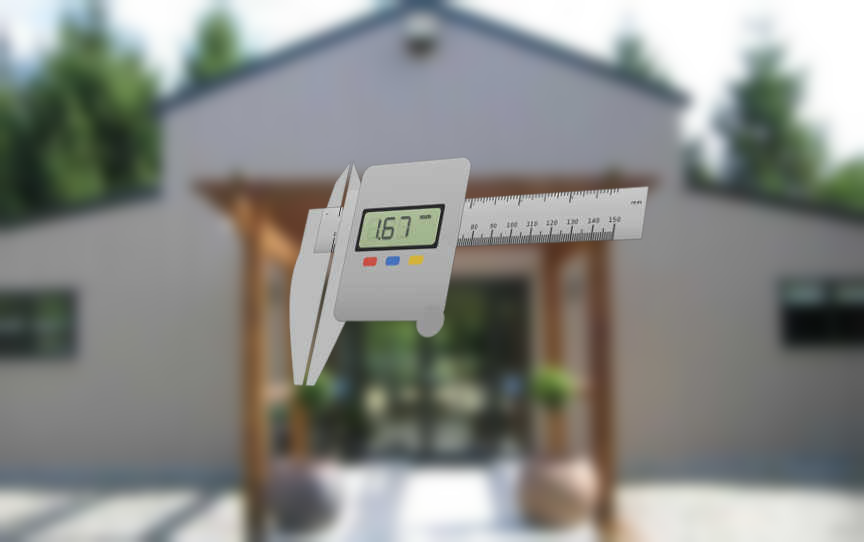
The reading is 1.67 (mm)
